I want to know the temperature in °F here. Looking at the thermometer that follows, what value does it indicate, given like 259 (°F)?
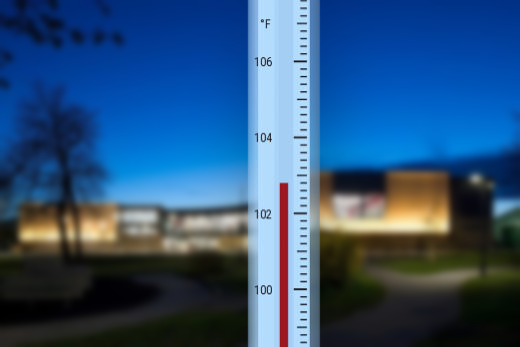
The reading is 102.8 (°F)
